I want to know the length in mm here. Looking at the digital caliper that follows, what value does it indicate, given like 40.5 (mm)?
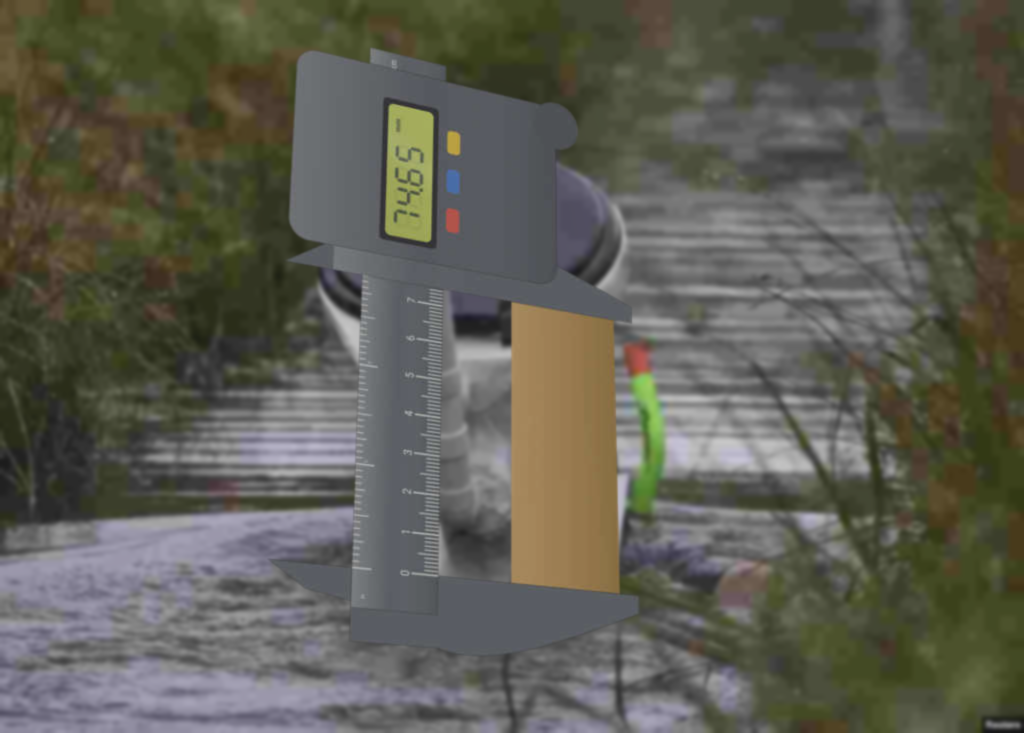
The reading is 74.65 (mm)
